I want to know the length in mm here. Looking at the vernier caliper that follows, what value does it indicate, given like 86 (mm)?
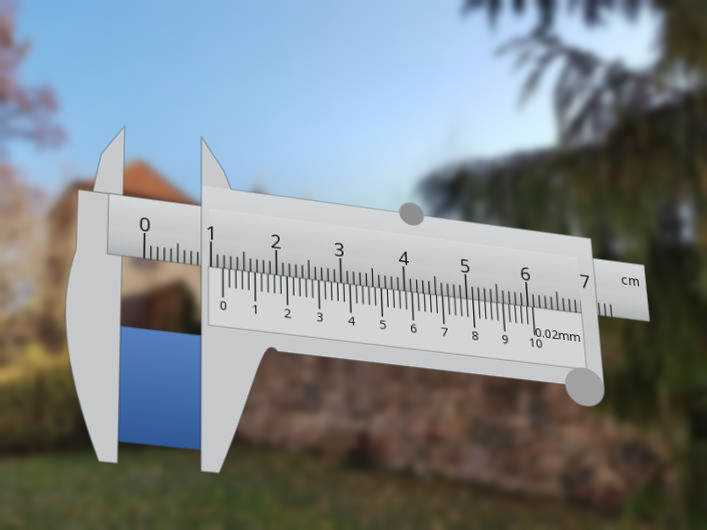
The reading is 11.8 (mm)
